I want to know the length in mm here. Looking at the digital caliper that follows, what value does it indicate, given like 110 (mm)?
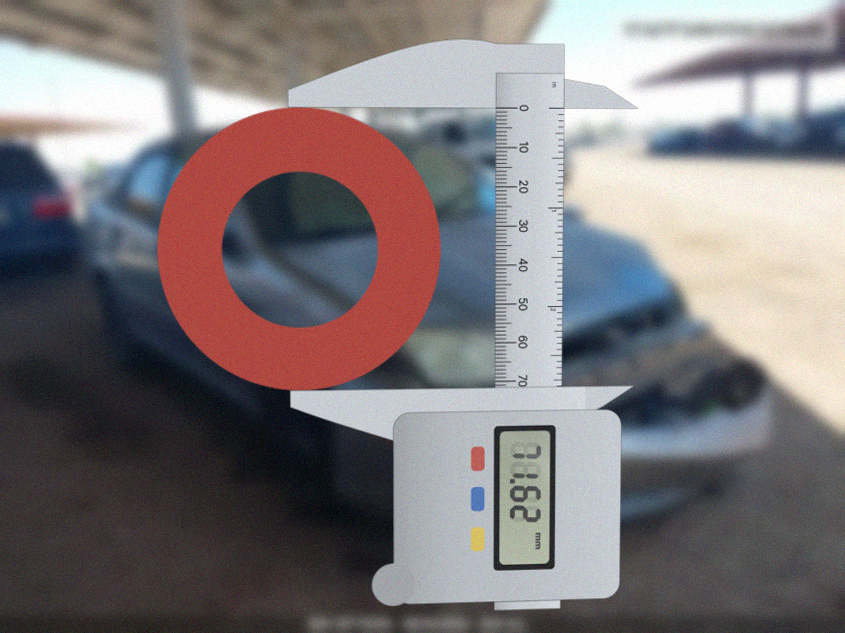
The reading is 71.62 (mm)
